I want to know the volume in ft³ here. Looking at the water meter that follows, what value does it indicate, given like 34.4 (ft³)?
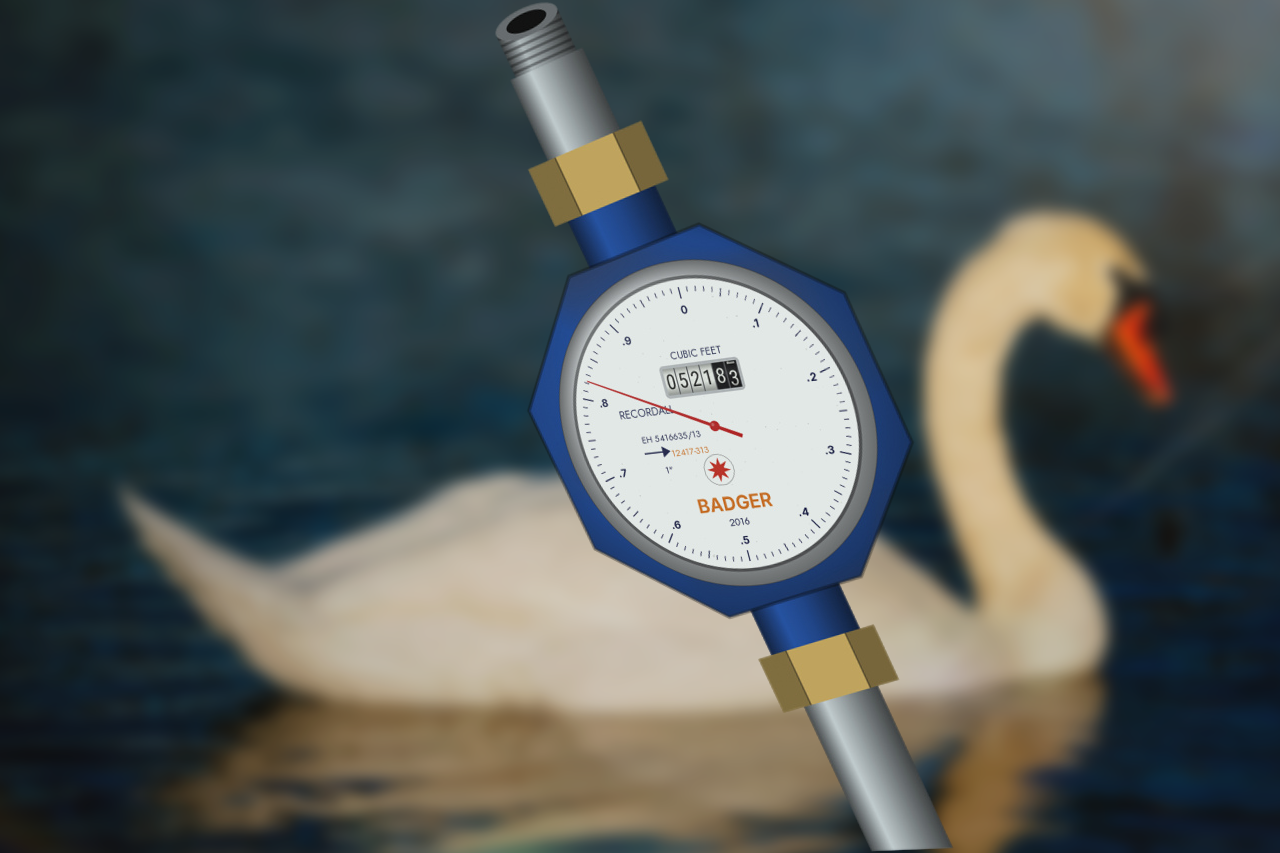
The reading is 52182.82 (ft³)
